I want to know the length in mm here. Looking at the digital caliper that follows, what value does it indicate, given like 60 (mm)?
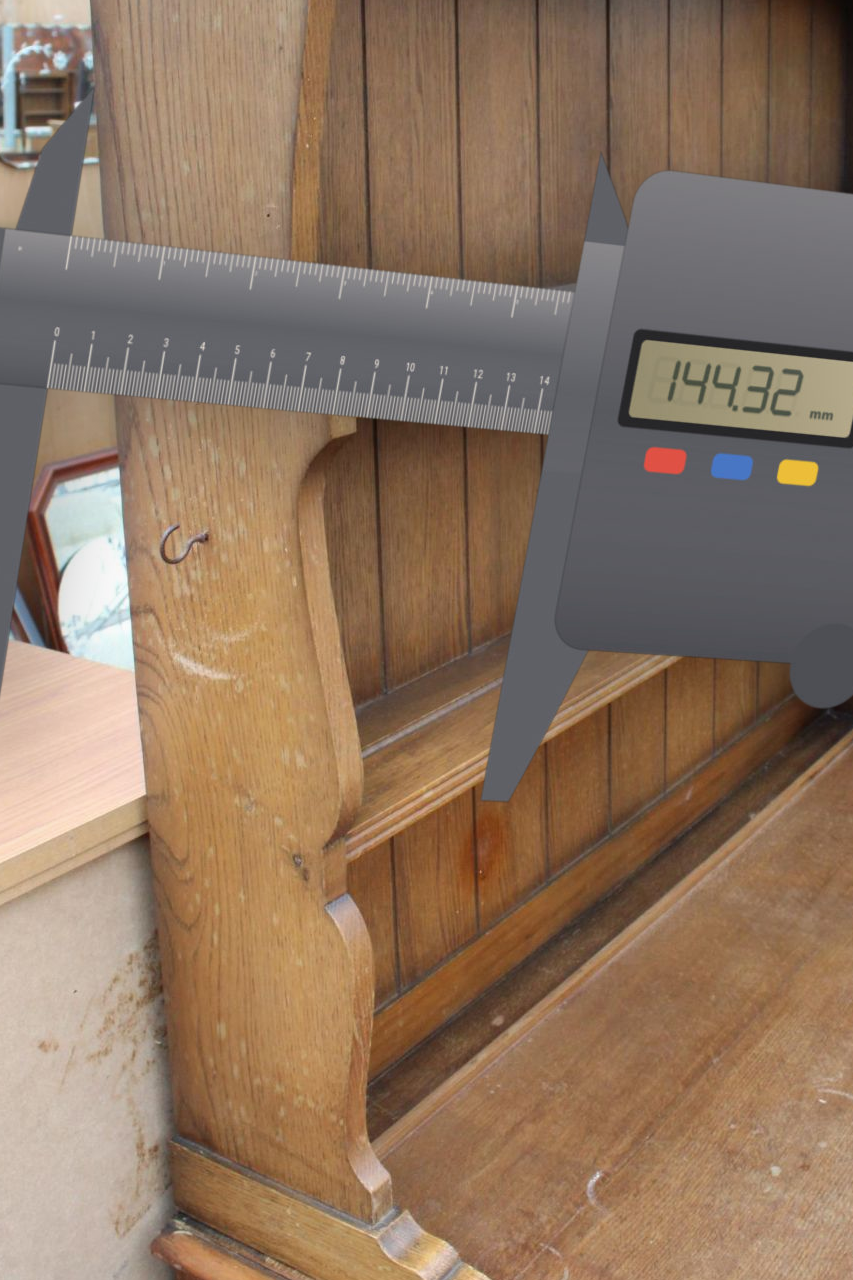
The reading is 144.32 (mm)
